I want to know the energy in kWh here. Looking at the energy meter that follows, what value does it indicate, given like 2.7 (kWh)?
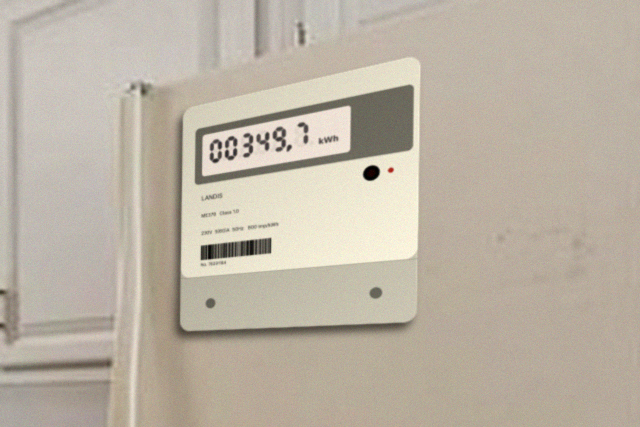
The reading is 349.7 (kWh)
